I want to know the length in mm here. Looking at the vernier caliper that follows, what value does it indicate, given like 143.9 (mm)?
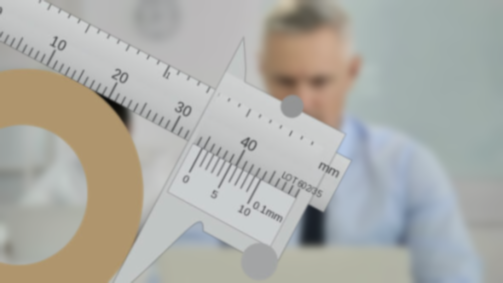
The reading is 34.8 (mm)
